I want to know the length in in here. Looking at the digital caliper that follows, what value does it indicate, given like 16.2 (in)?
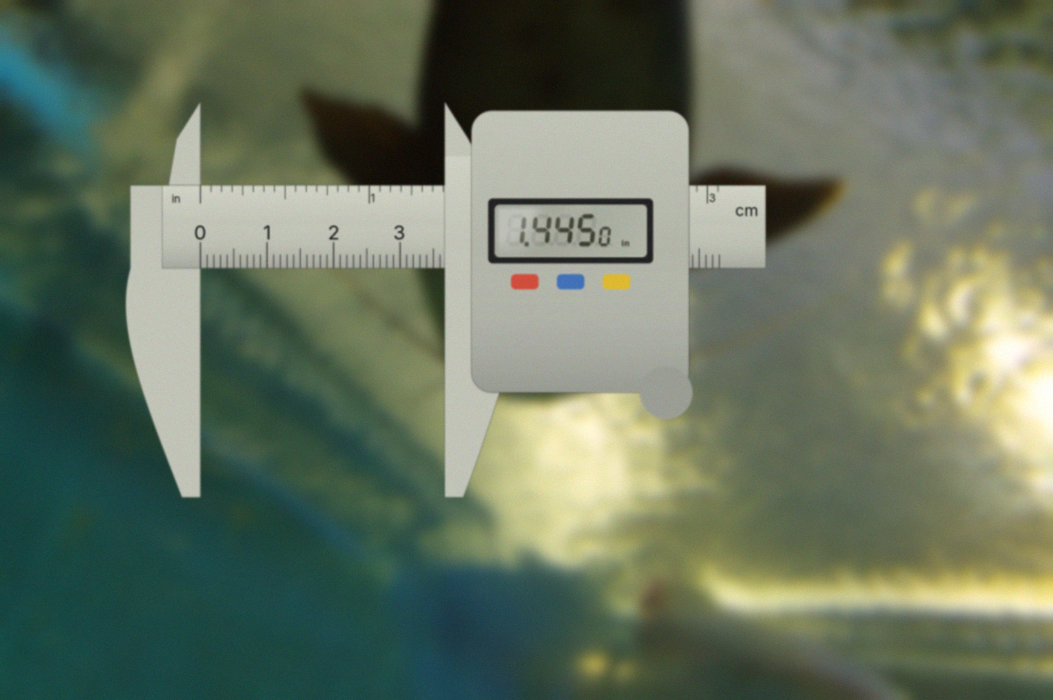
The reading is 1.4450 (in)
